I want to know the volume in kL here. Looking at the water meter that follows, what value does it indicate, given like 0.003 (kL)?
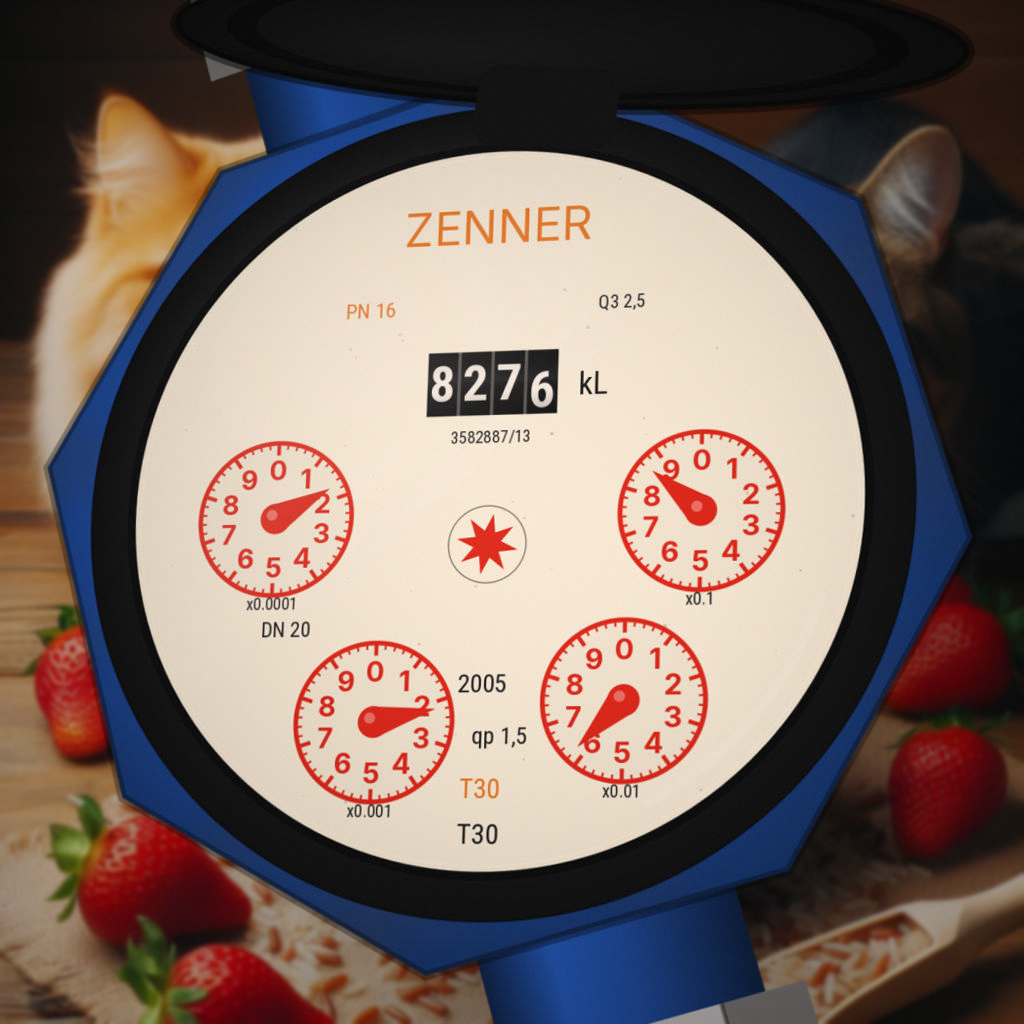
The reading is 8275.8621 (kL)
